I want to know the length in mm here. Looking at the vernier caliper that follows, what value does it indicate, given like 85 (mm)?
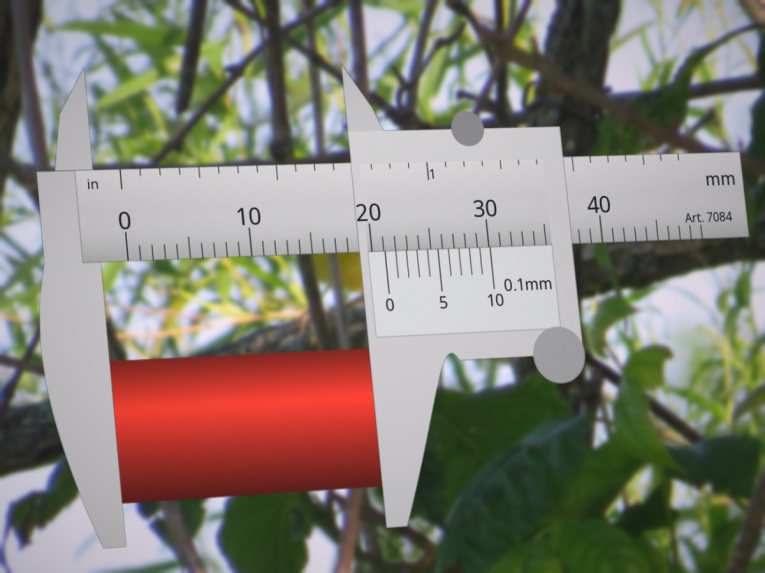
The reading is 21.1 (mm)
